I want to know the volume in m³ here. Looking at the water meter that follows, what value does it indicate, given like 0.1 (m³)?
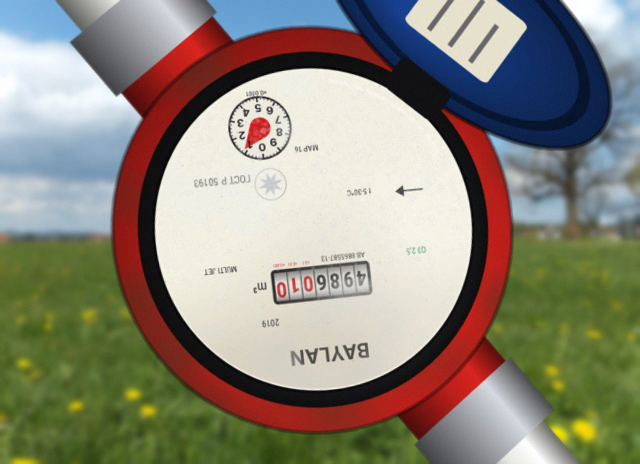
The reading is 4986.0101 (m³)
